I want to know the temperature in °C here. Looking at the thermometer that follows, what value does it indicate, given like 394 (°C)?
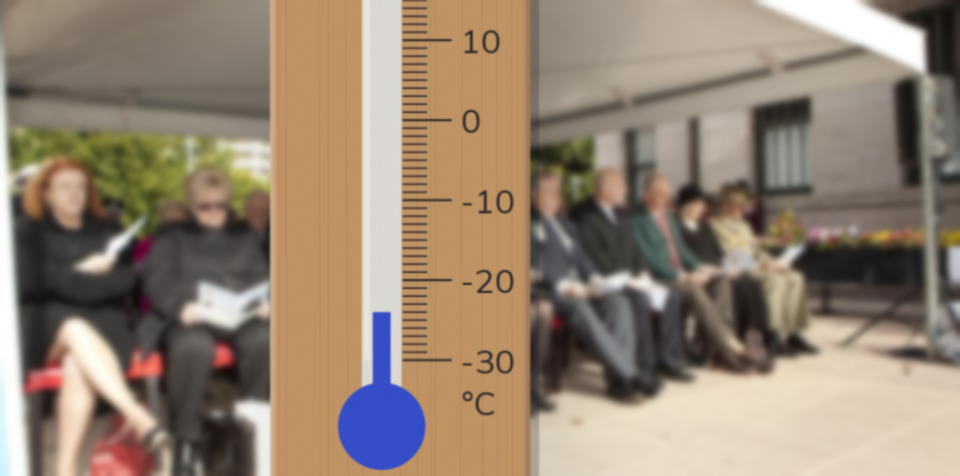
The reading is -24 (°C)
